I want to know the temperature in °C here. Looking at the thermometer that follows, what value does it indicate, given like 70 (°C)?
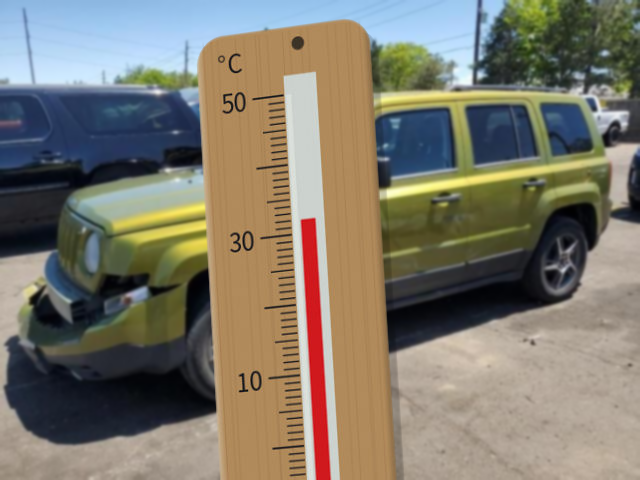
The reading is 32 (°C)
